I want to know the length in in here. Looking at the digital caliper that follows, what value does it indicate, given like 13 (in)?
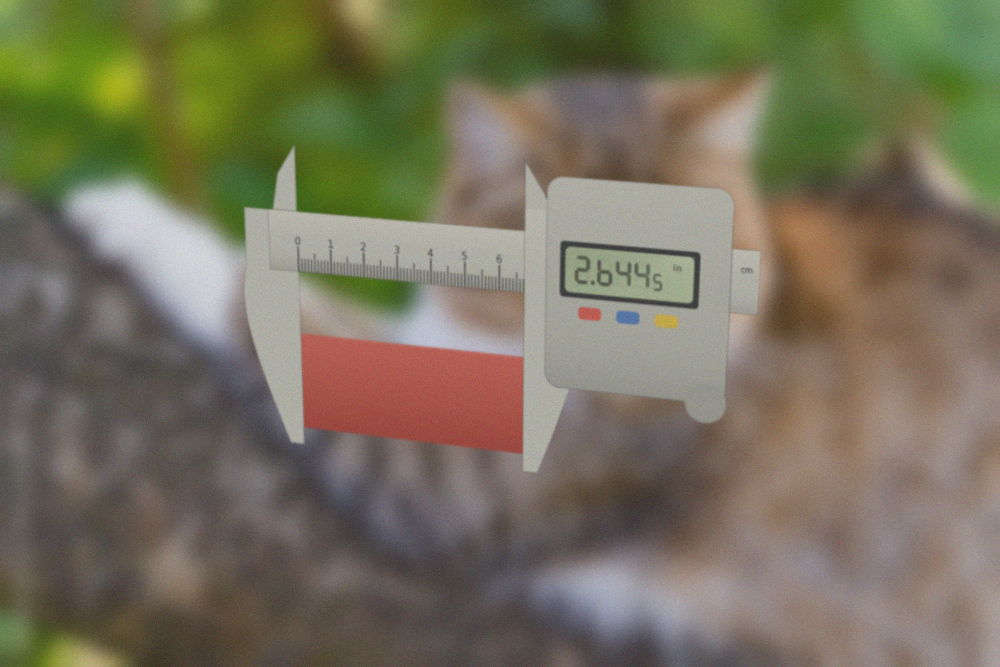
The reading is 2.6445 (in)
